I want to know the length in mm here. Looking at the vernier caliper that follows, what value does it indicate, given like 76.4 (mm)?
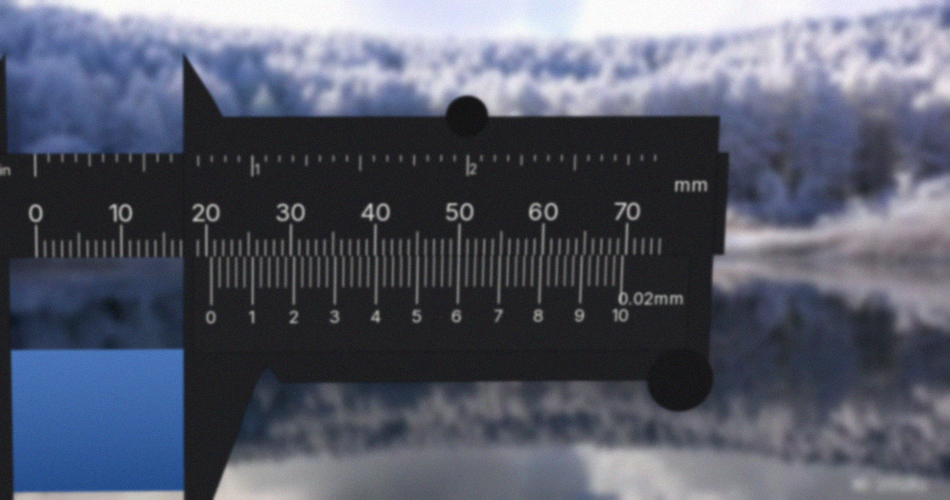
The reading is 20.6 (mm)
